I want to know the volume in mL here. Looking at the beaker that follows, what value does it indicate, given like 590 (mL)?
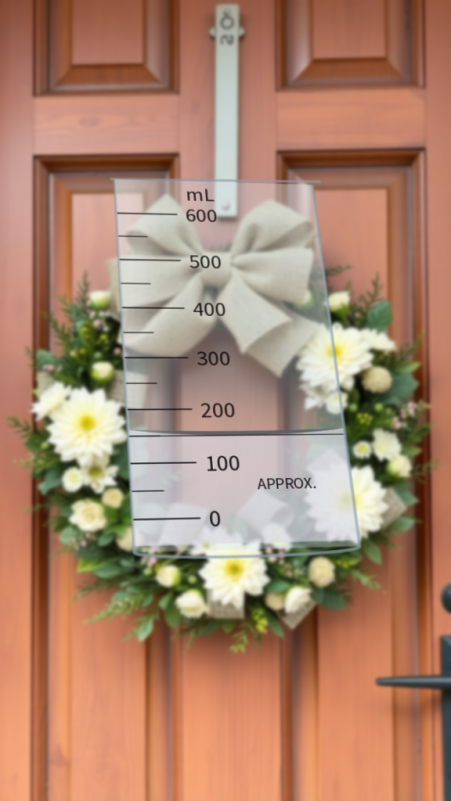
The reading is 150 (mL)
